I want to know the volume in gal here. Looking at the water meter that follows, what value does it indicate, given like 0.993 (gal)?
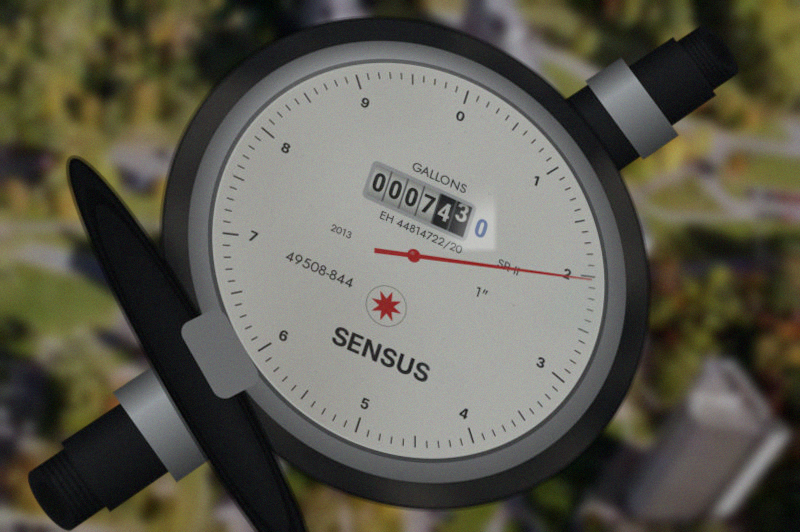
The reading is 7432.0 (gal)
